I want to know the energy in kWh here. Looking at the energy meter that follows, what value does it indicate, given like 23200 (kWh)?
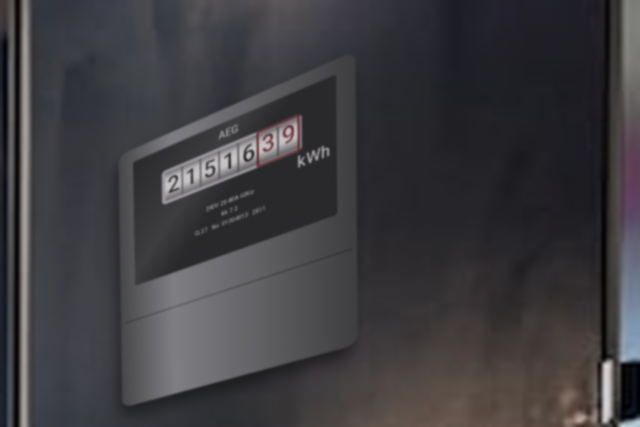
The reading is 21516.39 (kWh)
